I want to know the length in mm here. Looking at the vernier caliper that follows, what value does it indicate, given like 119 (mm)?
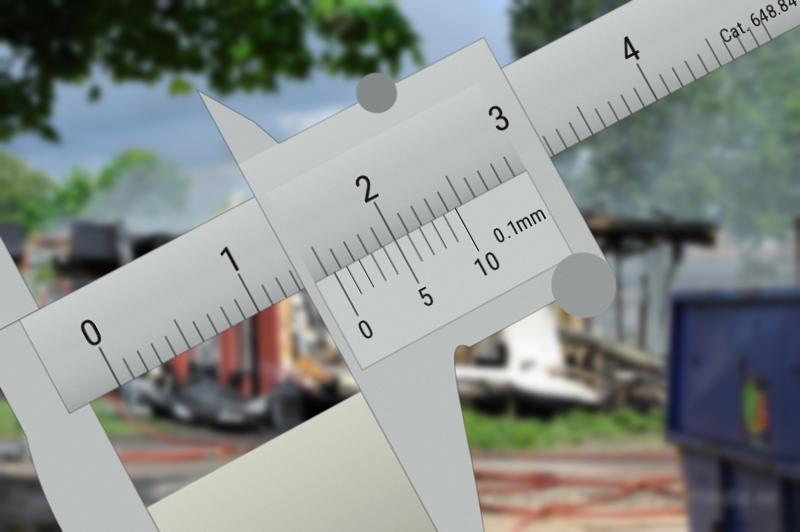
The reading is 15.5 (mm)
